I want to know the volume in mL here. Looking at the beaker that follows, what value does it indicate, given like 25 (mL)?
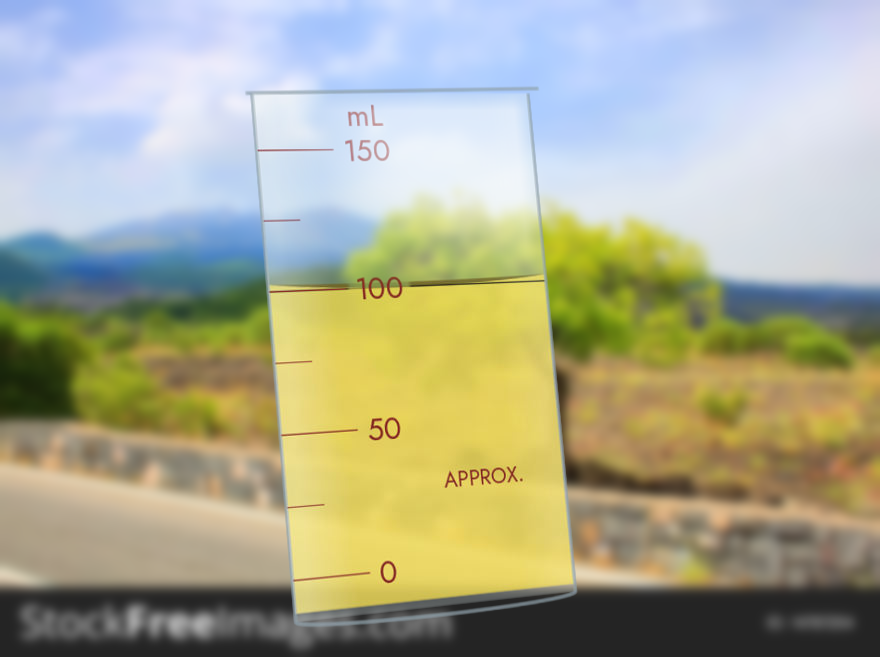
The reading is 100 (mL)
